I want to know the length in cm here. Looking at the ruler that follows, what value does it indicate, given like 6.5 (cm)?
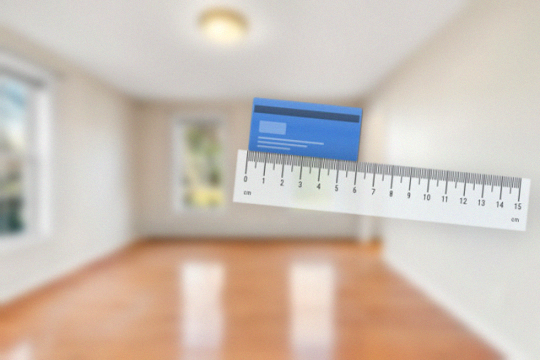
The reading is 6 (cm)
